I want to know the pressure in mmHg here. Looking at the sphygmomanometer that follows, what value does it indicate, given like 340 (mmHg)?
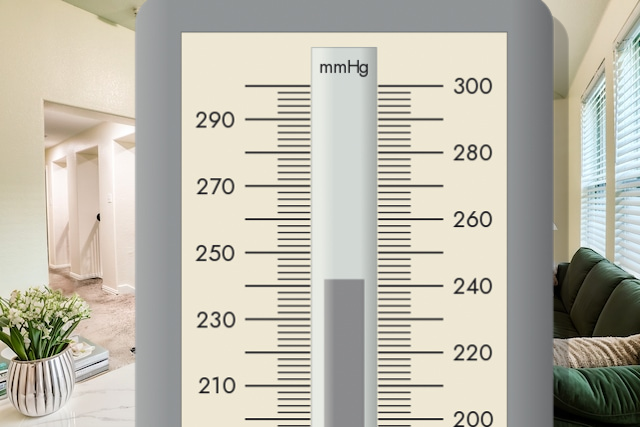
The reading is 242 (mmHg)
